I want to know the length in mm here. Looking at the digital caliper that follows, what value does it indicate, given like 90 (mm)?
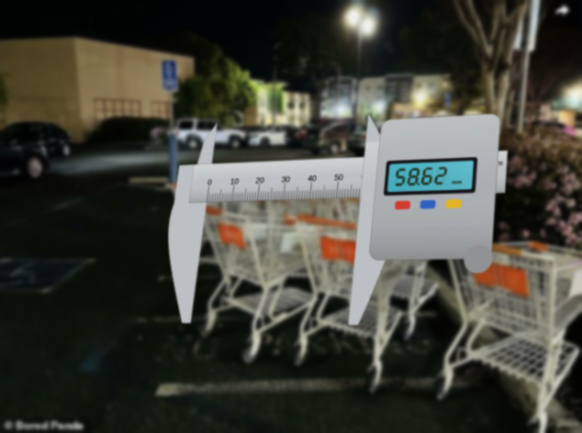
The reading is 58.62 (mm)
